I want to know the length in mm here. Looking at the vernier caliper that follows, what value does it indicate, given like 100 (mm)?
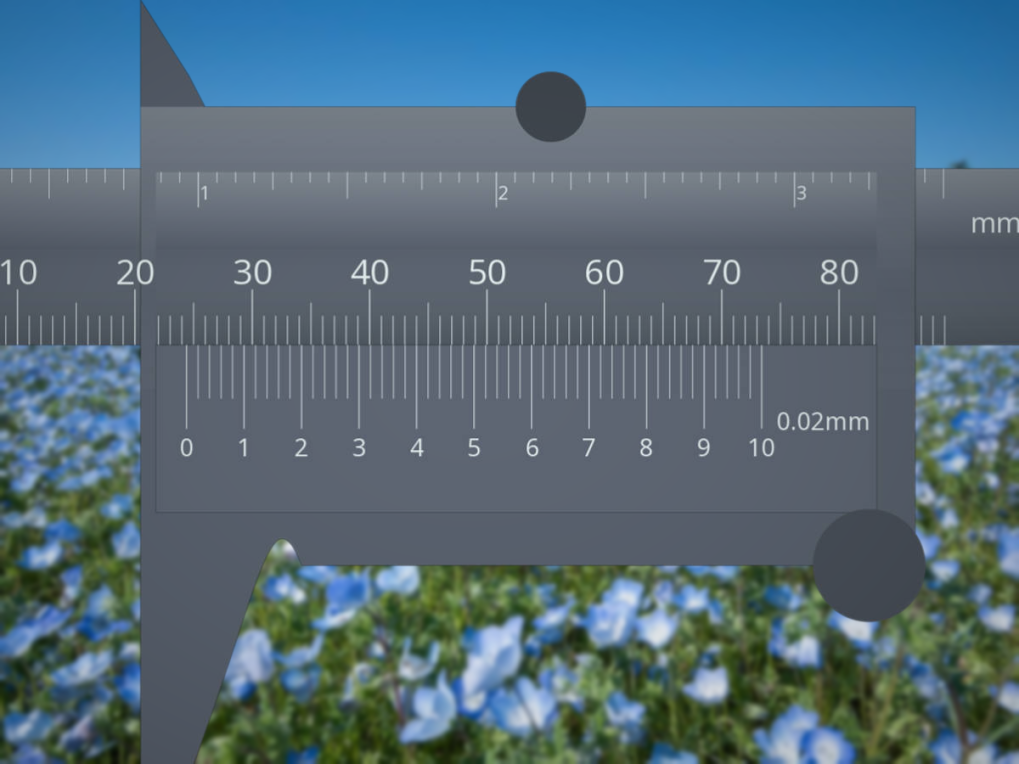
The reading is 24.4 (mm)
